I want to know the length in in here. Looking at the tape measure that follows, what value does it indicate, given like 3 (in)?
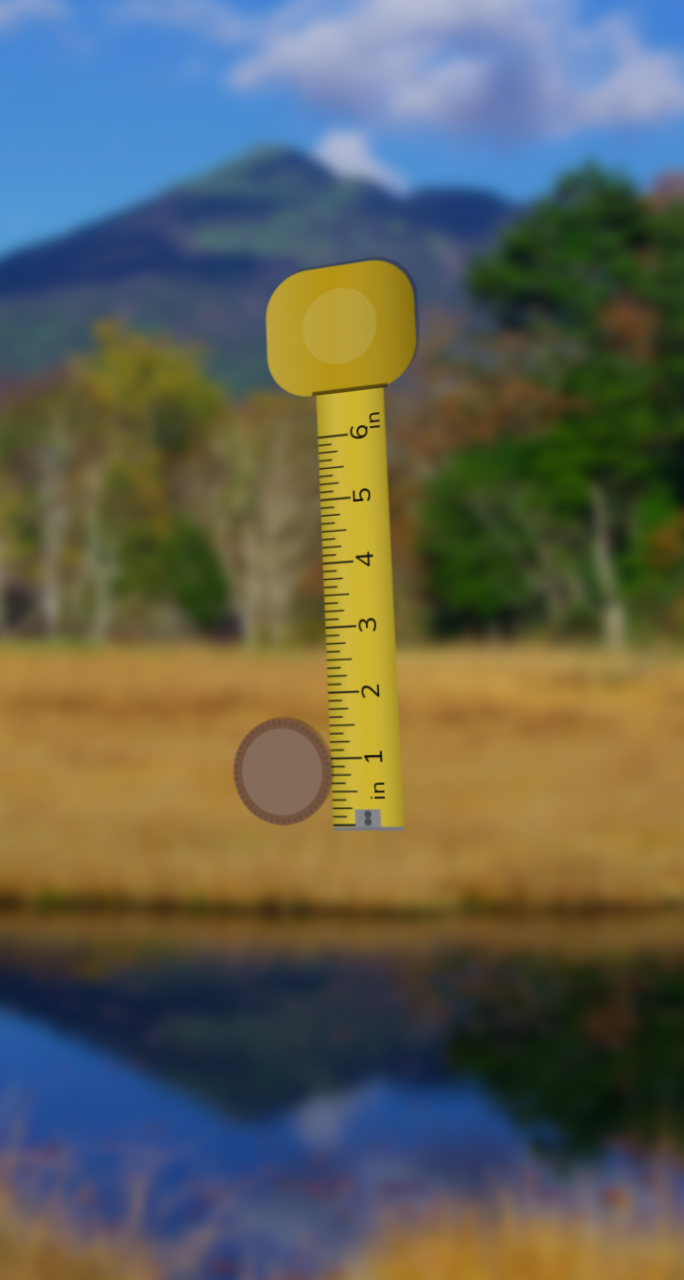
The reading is 1.625 (in)
